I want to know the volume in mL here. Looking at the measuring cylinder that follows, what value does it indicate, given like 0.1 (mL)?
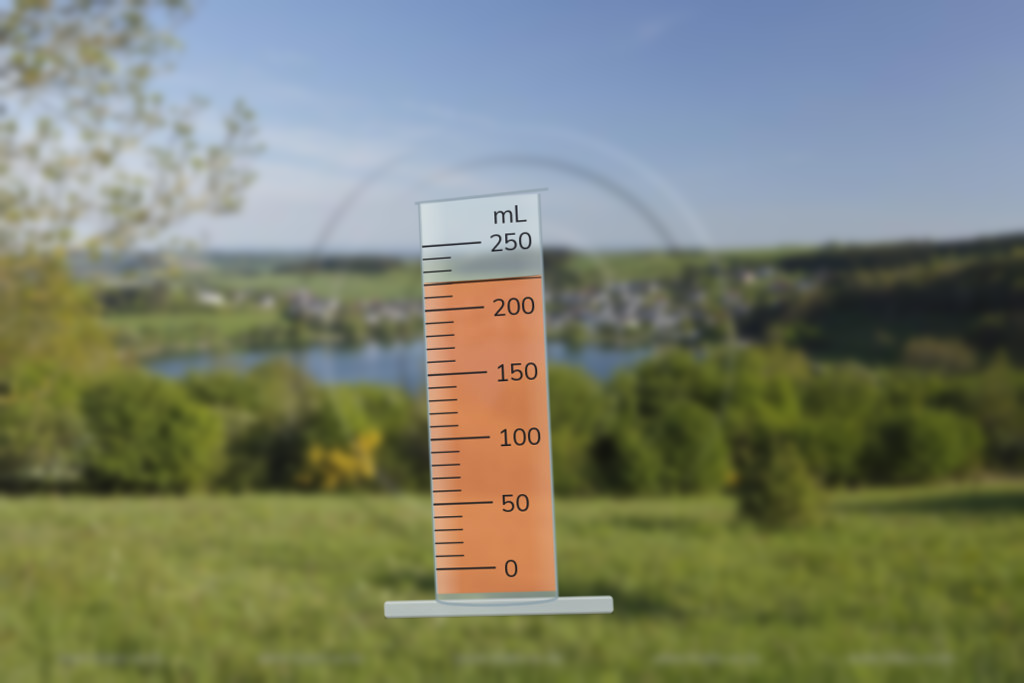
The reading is 220 (mL)
